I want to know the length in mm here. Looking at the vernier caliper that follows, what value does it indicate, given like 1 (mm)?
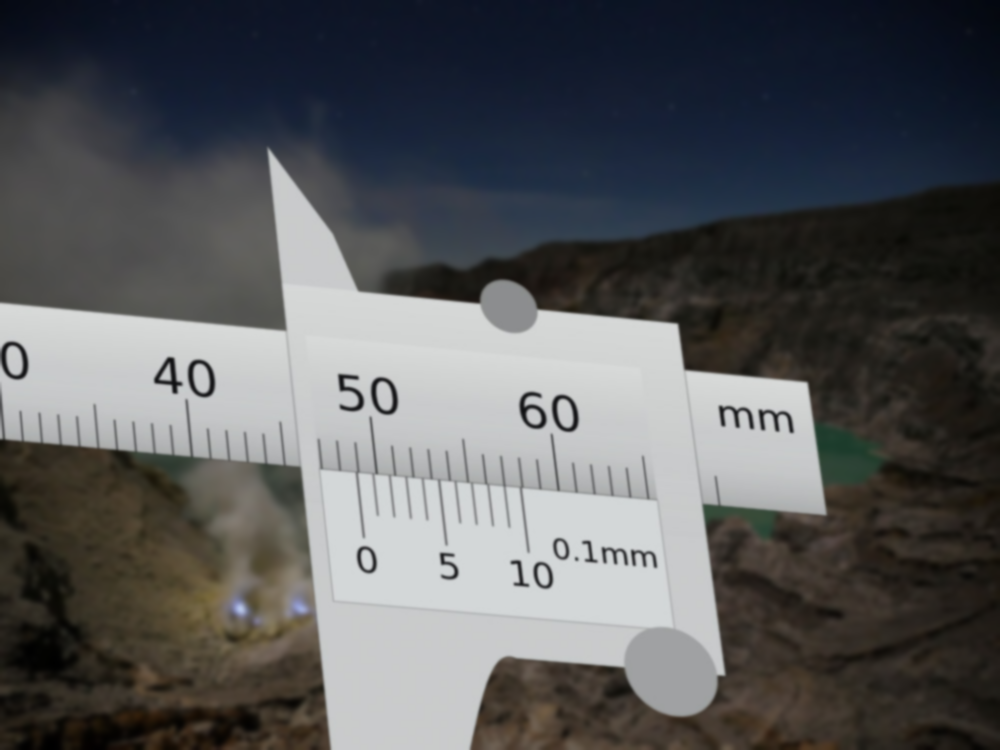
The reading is 48.9 (mm)
